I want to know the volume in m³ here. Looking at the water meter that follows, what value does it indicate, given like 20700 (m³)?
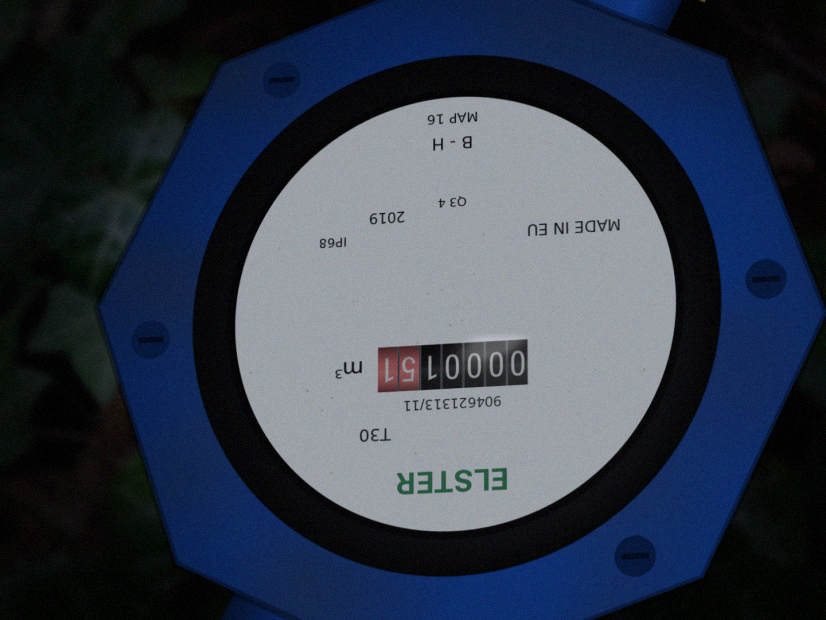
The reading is 1.51 (m³)
